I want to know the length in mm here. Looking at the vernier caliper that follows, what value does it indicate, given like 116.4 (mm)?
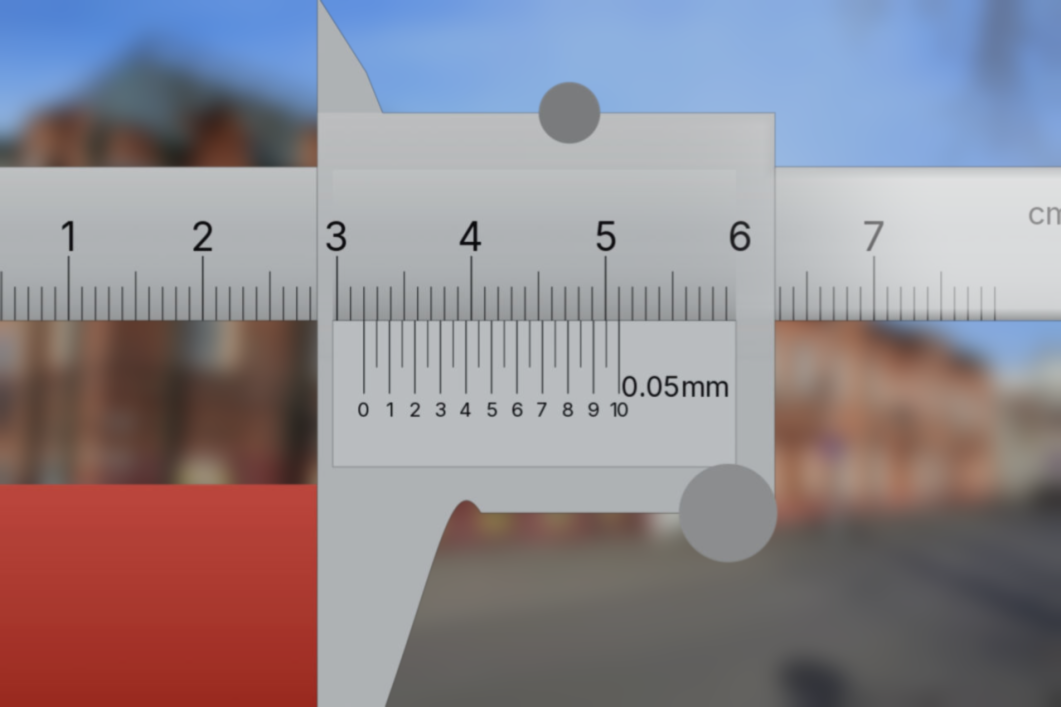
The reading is 32.0 (mm)
